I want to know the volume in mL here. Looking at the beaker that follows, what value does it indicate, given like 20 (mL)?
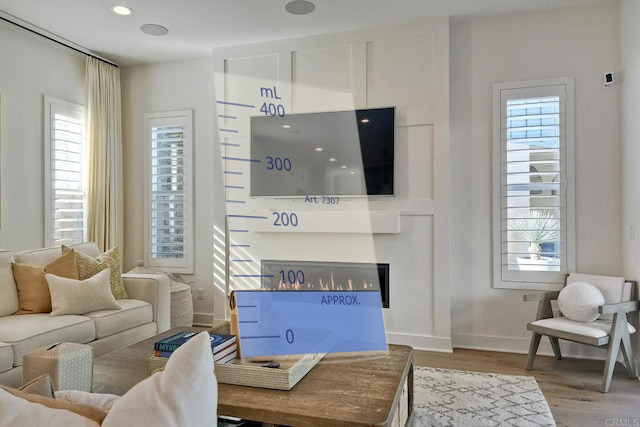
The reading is 75 (mL)
